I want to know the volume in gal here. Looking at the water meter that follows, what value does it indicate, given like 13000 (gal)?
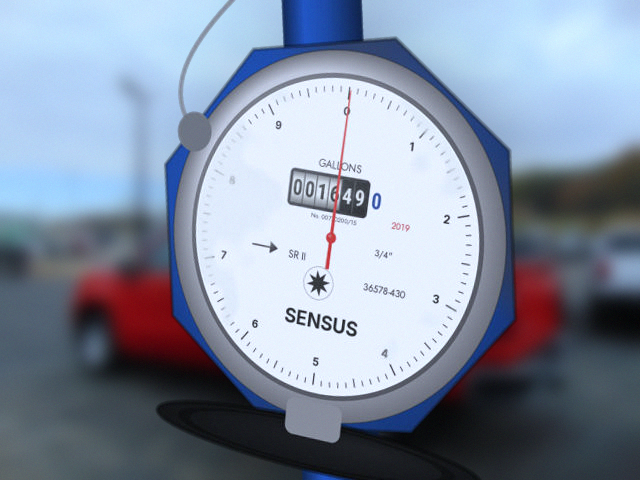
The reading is 16490.0 (gal)
